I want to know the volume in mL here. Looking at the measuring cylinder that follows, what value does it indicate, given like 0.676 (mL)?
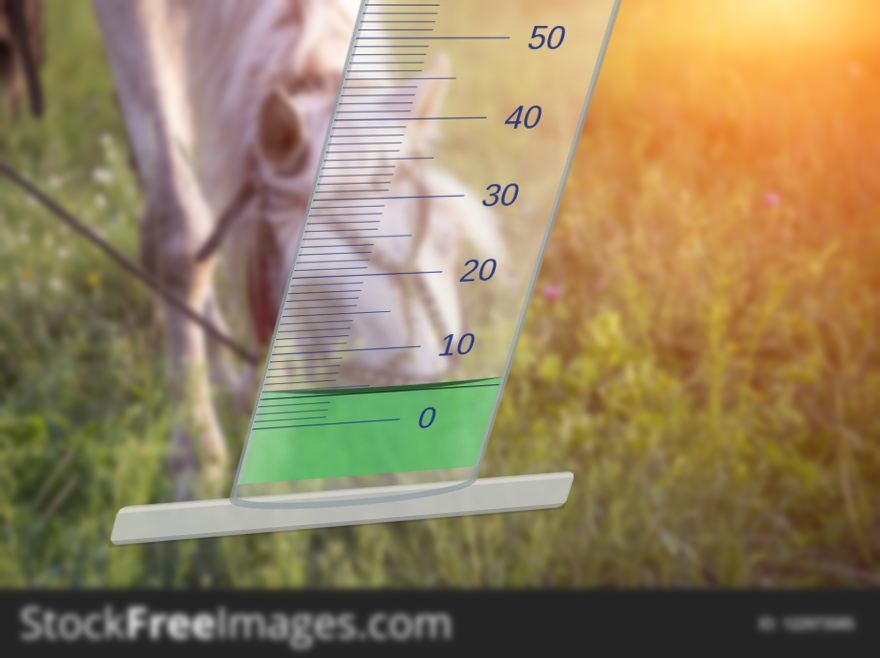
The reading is 4 (mL)
